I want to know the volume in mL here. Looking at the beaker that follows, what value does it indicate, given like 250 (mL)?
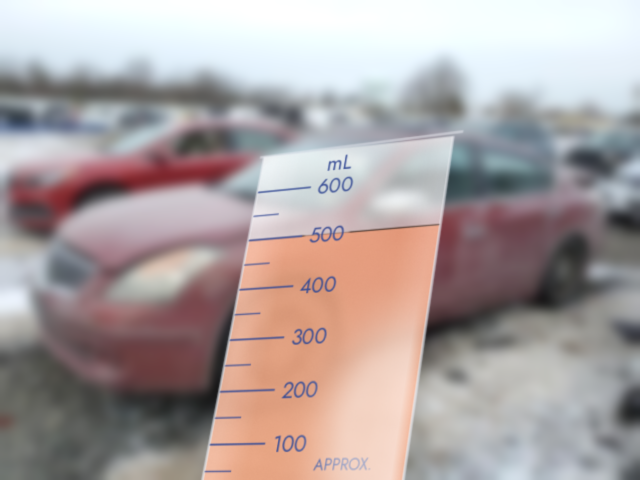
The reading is 500 (mL)
